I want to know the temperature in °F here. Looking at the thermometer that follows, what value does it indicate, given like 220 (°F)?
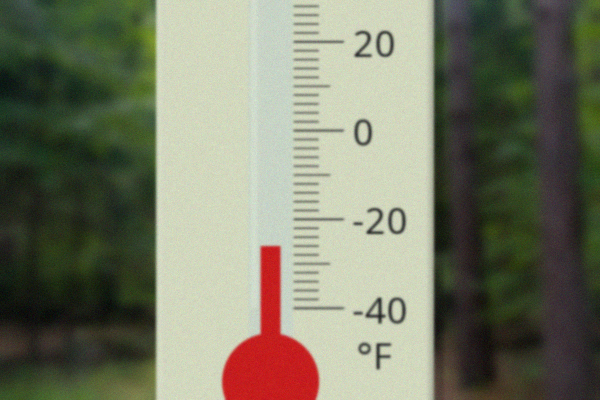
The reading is -26 (°F)
